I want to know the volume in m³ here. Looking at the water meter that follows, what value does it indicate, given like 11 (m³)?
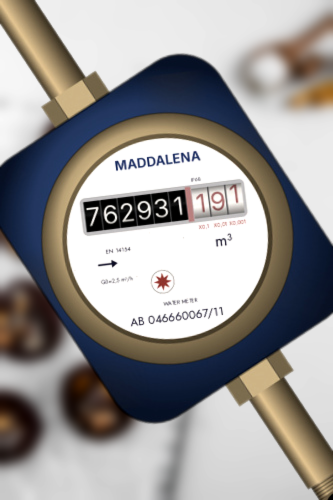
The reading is 762931.191 (m³)
